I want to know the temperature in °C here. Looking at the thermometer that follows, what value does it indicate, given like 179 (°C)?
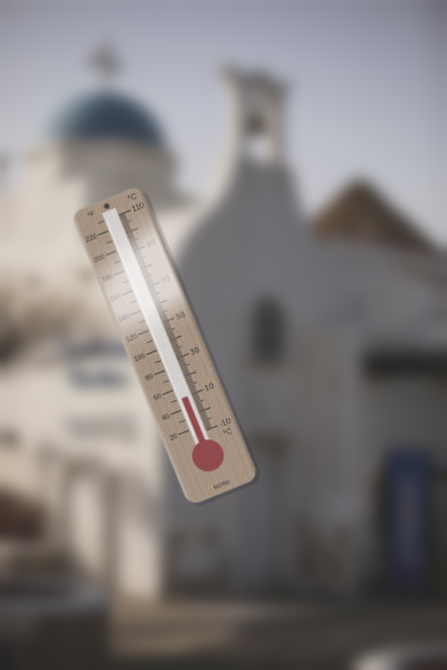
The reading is 10 (°C)
